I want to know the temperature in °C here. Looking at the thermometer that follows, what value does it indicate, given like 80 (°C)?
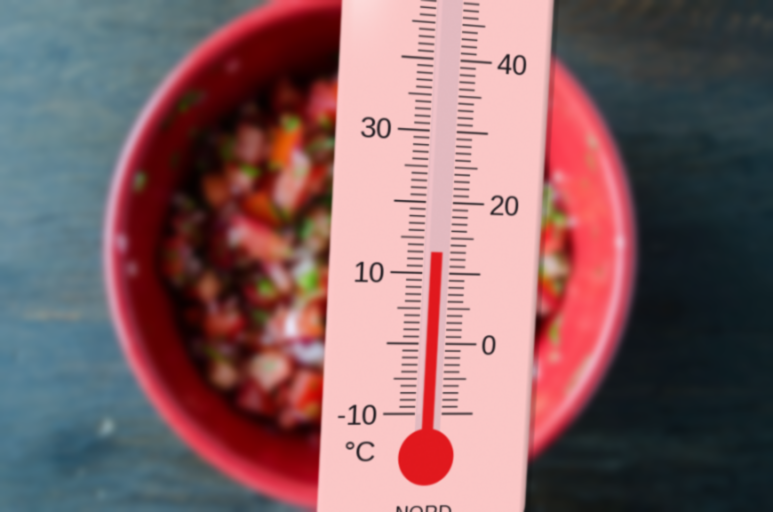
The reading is 13 (°C)
